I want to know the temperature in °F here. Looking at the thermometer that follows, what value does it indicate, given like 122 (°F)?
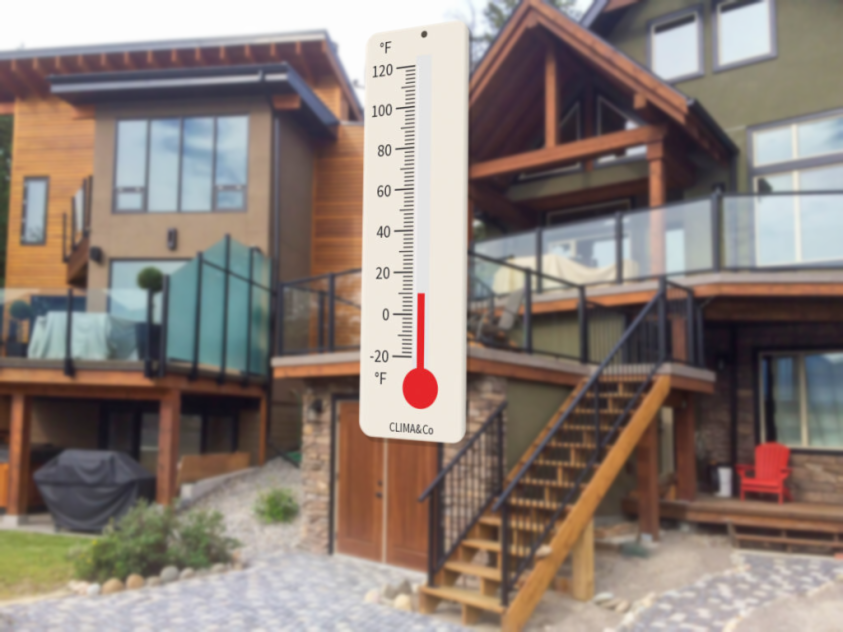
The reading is 10 (°F)
